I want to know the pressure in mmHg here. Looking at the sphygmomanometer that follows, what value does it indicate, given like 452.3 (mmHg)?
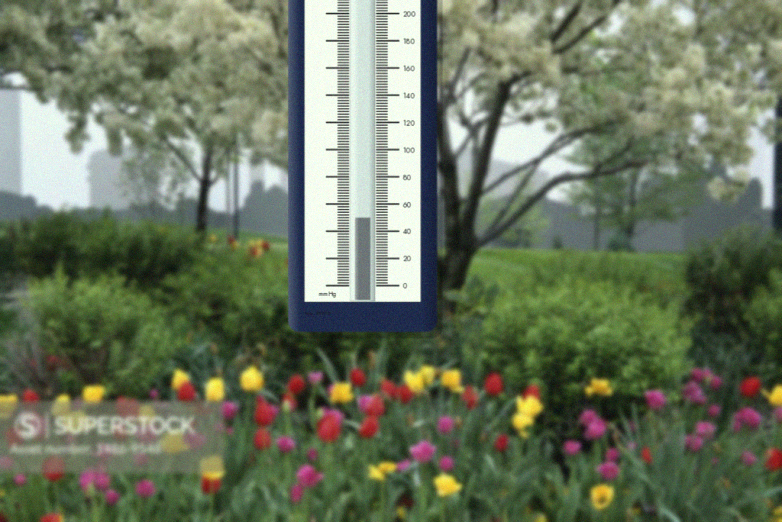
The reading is 50 (mmHg)
